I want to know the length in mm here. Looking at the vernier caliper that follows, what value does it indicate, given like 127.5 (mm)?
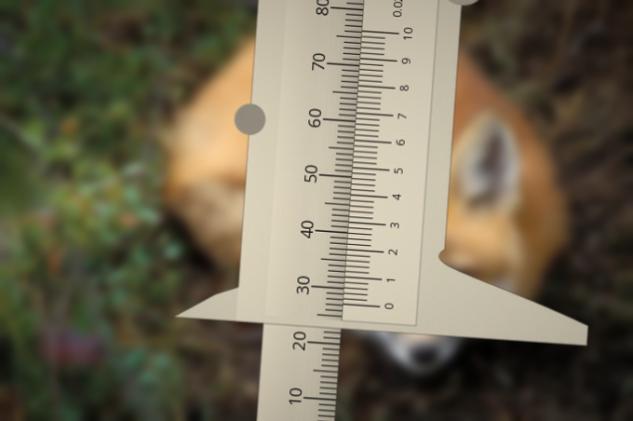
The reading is 27.2 (mm)
